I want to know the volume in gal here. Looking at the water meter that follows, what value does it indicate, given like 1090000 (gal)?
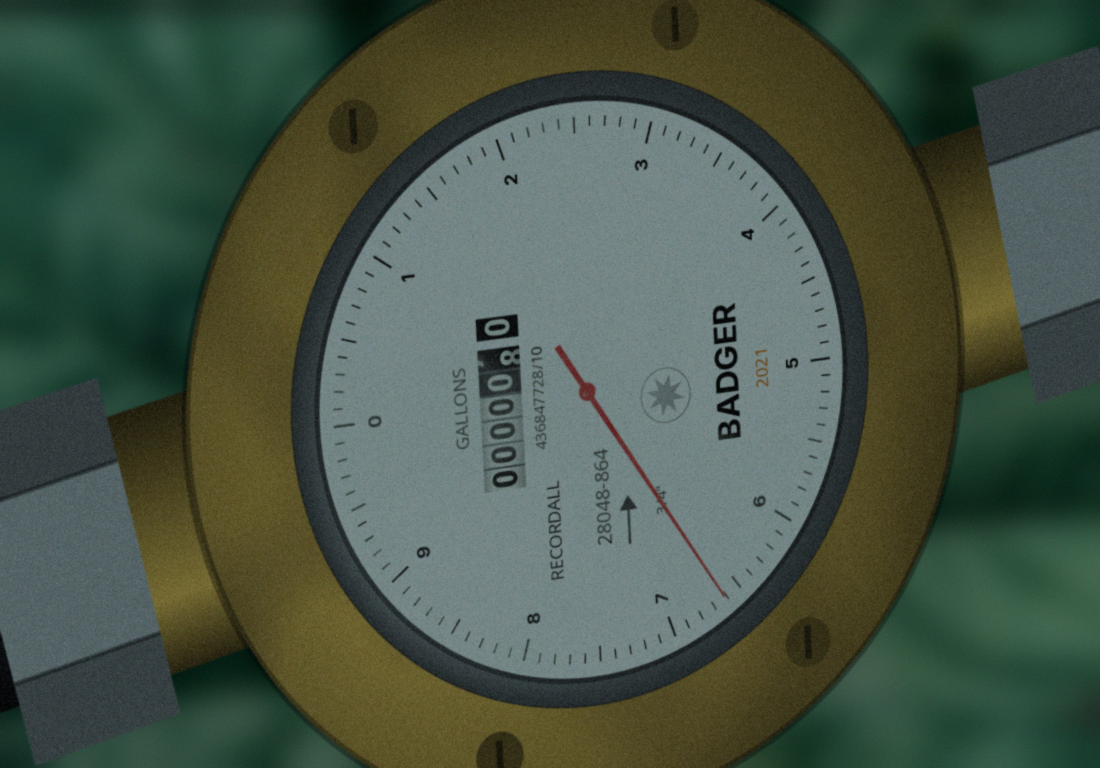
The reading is 76.6 (gal)
